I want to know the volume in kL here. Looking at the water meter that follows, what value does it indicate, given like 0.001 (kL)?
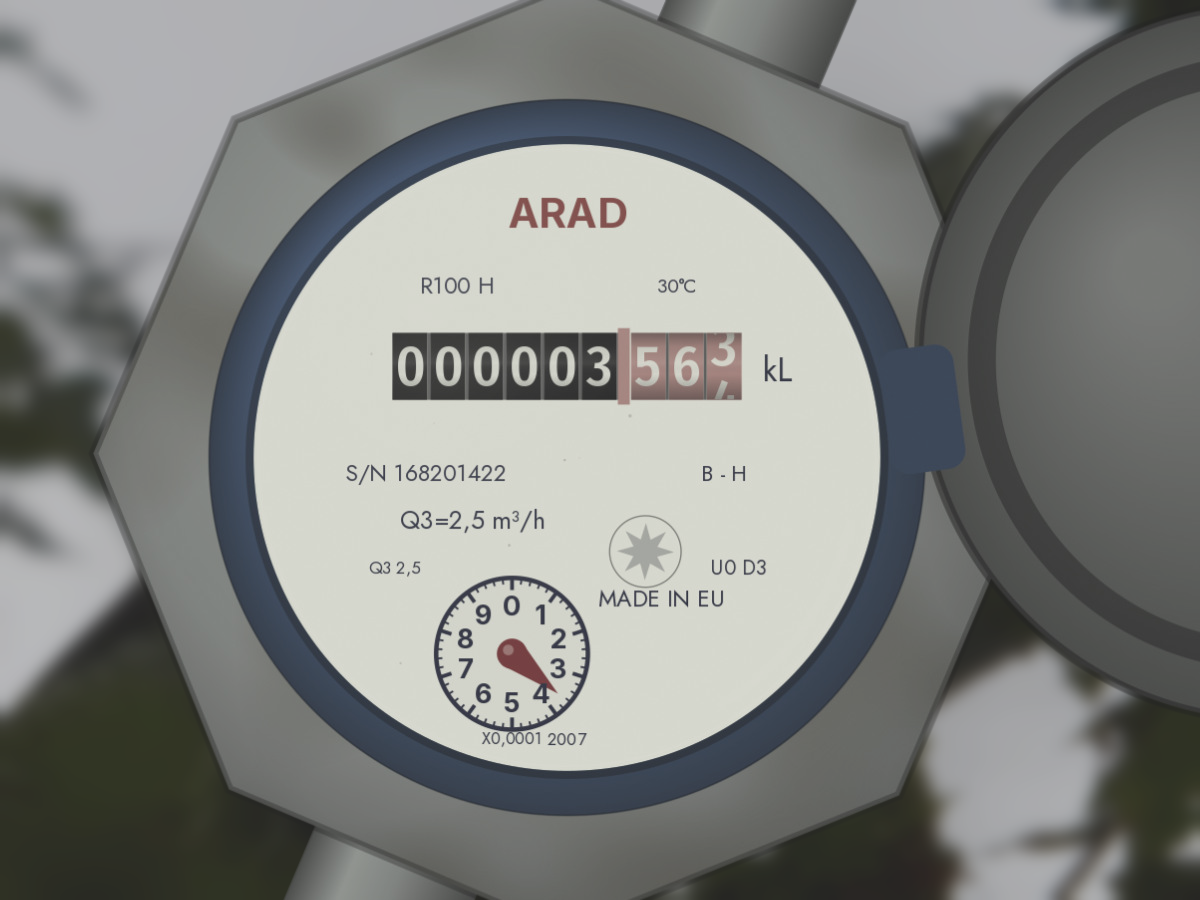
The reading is 3.5633 (kL)
